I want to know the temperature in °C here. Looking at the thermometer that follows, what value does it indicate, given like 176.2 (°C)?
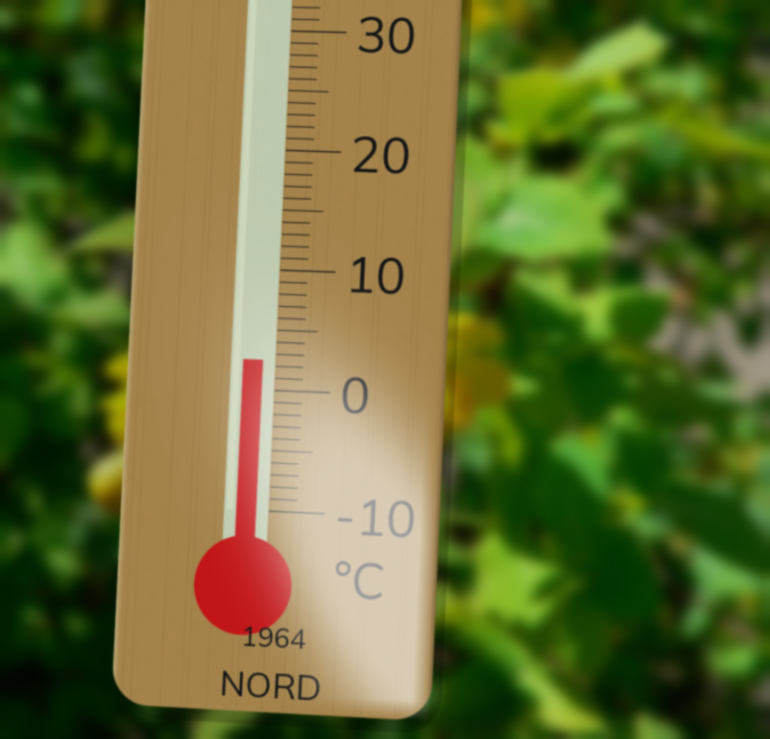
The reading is 2.5 (°C)
